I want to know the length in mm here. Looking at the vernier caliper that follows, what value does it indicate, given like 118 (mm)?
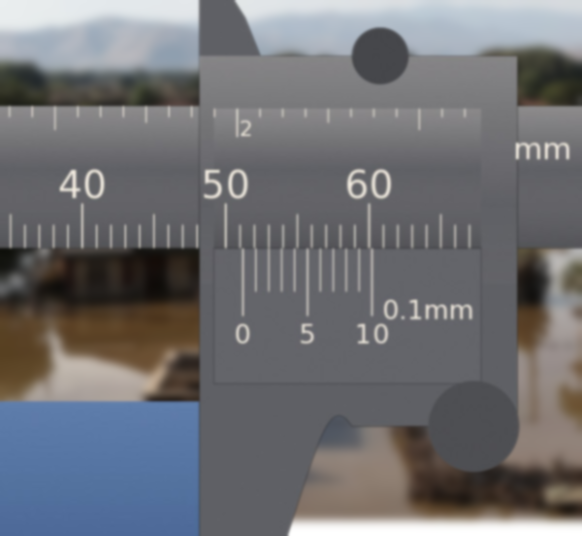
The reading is 51.2 (mm)
